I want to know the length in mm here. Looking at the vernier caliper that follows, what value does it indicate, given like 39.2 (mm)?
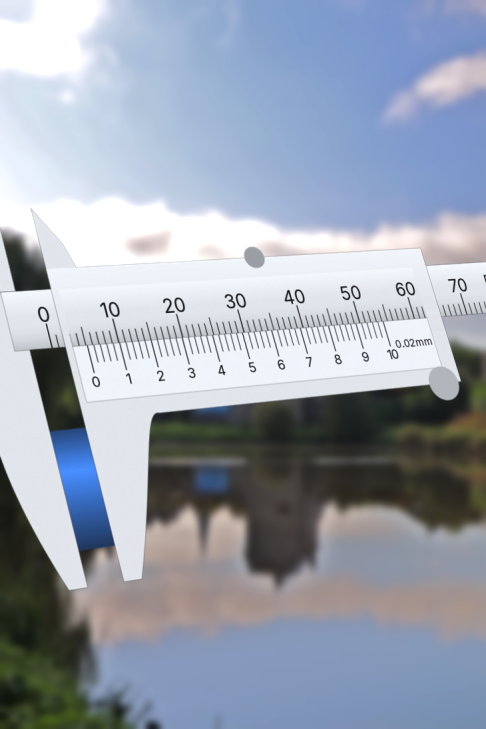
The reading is 5.2 (mm)
